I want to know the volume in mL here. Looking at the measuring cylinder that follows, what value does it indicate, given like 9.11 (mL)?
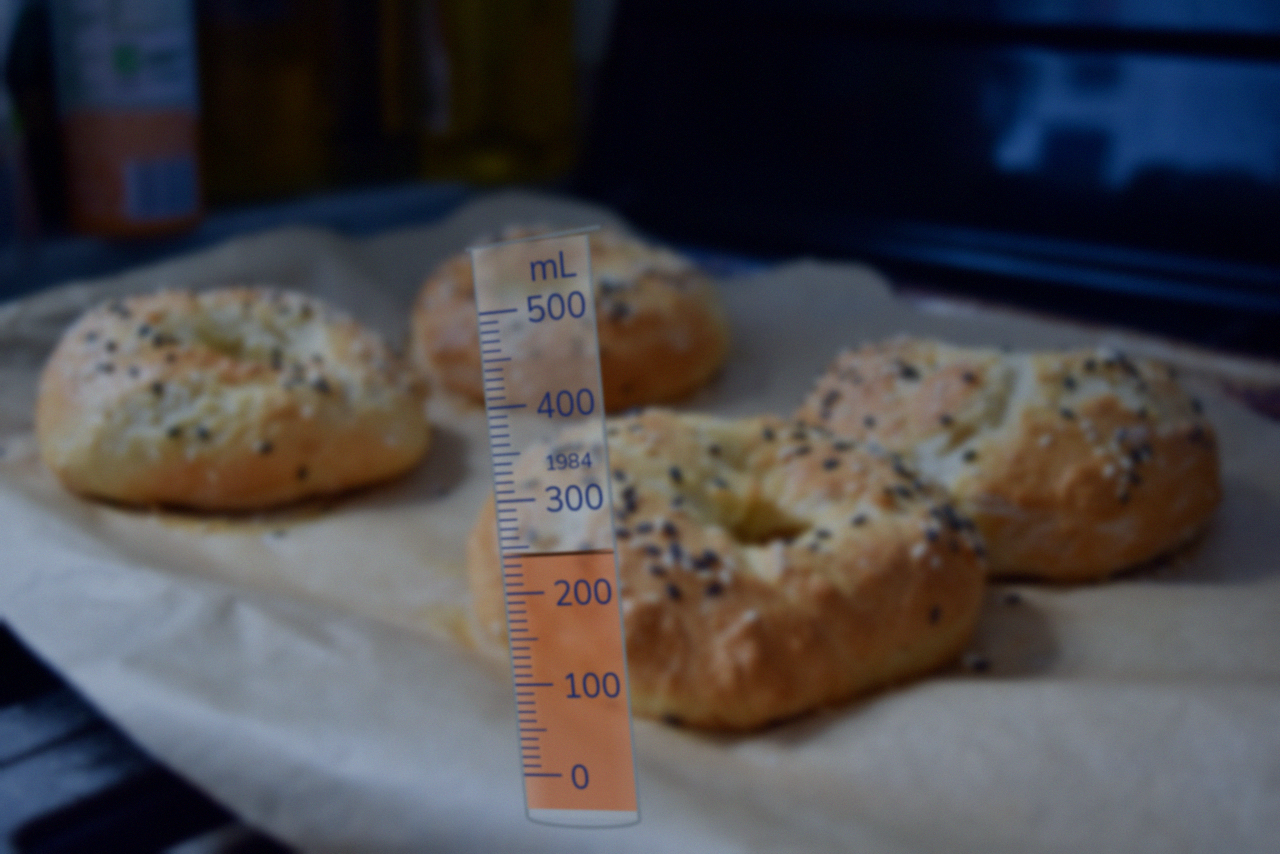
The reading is 240 (mL)
